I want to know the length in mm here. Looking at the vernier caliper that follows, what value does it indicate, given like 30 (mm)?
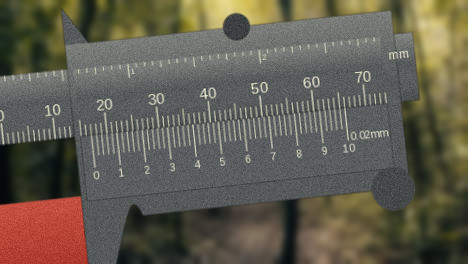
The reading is 17.0 (mm)
